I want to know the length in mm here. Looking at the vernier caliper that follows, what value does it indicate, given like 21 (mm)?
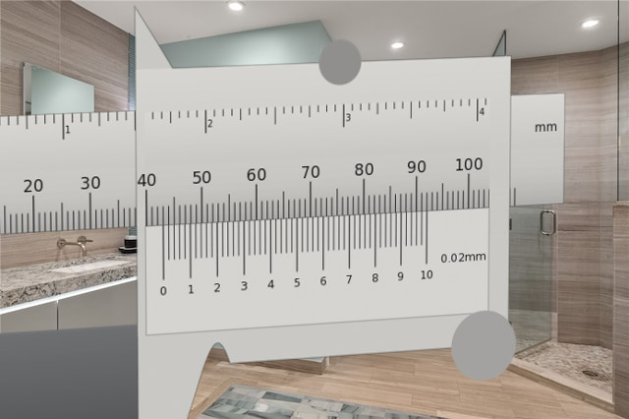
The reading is 43.0 (mm)
